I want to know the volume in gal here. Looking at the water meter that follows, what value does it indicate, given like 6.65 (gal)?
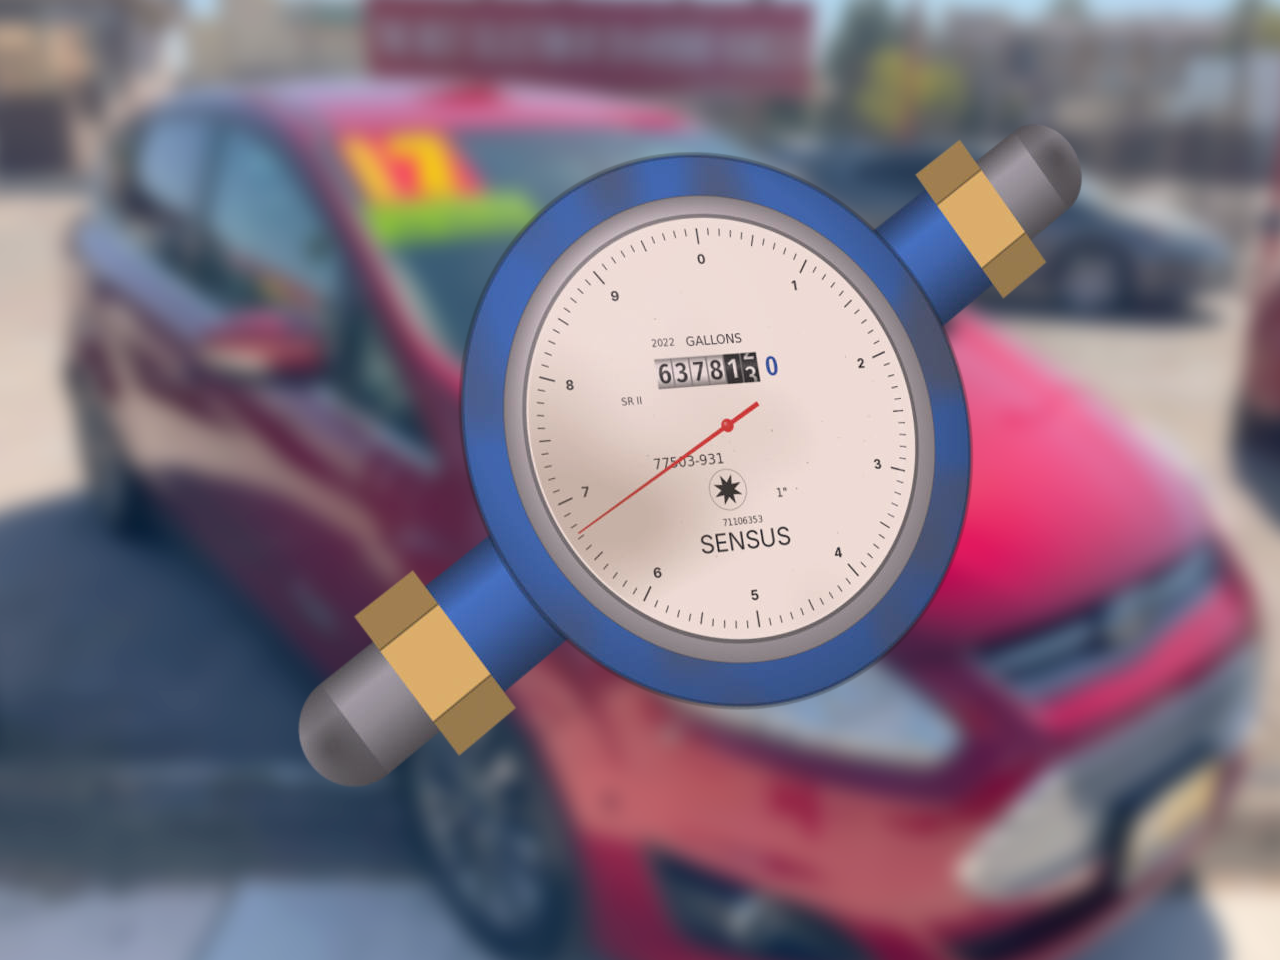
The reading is 6378126.7 (gal)
